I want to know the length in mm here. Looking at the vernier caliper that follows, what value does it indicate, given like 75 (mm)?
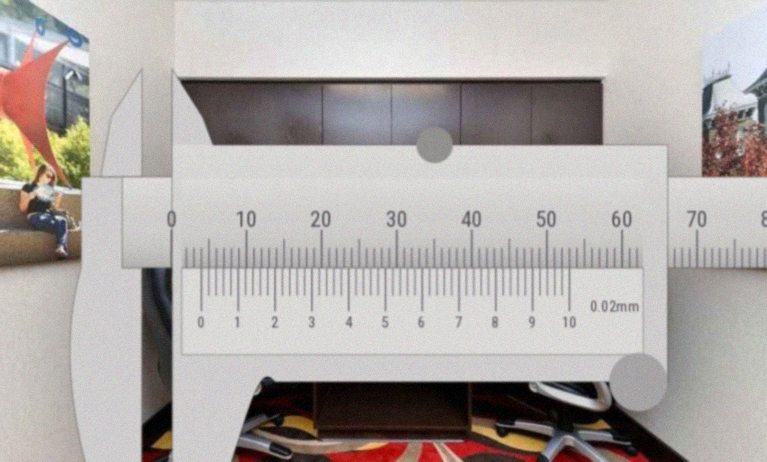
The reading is 4.0 (mm)
